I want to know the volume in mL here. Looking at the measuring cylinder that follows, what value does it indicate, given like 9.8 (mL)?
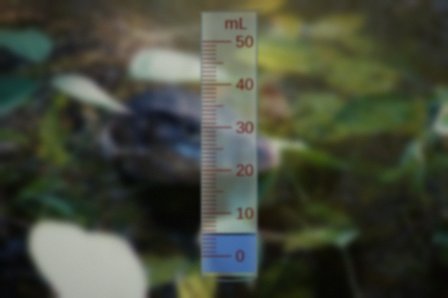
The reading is 5 (mL)
